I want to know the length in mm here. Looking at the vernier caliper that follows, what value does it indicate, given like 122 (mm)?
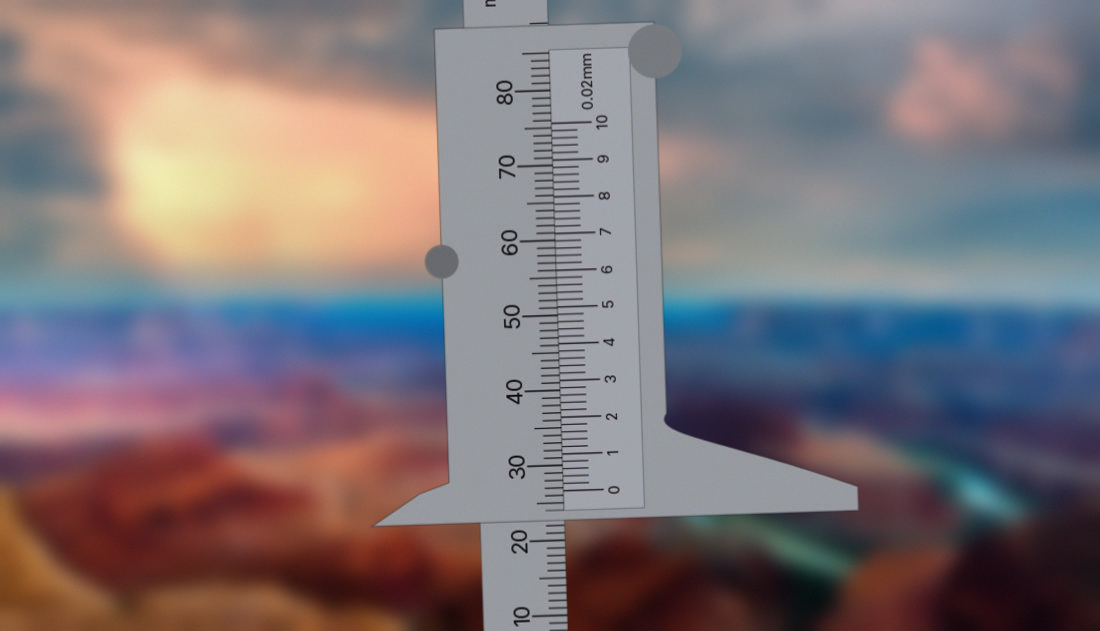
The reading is 26.6 (mm)
